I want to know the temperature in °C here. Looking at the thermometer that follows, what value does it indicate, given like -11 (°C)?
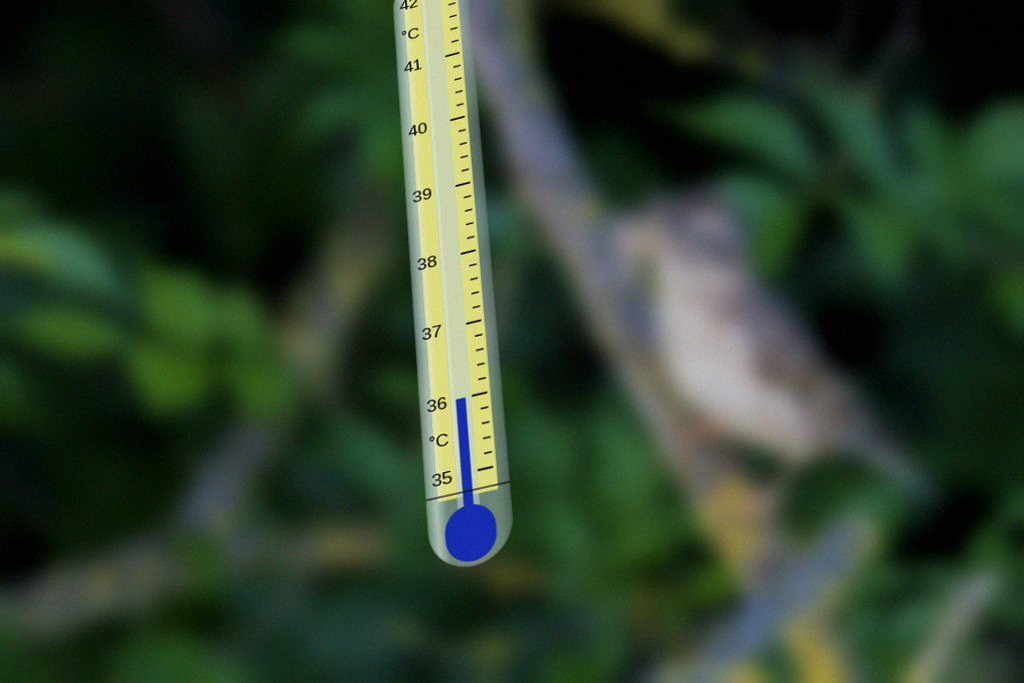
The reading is 36 (°C)
